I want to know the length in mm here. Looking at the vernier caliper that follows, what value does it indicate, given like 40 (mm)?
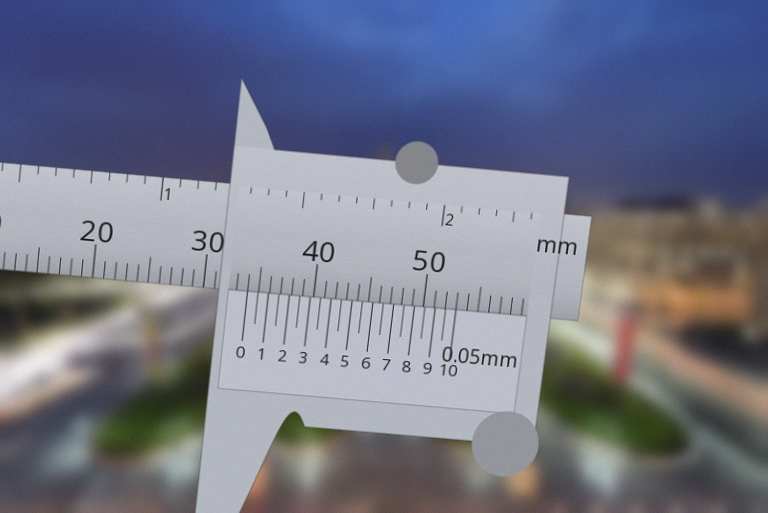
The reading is 34.0 (mm)
